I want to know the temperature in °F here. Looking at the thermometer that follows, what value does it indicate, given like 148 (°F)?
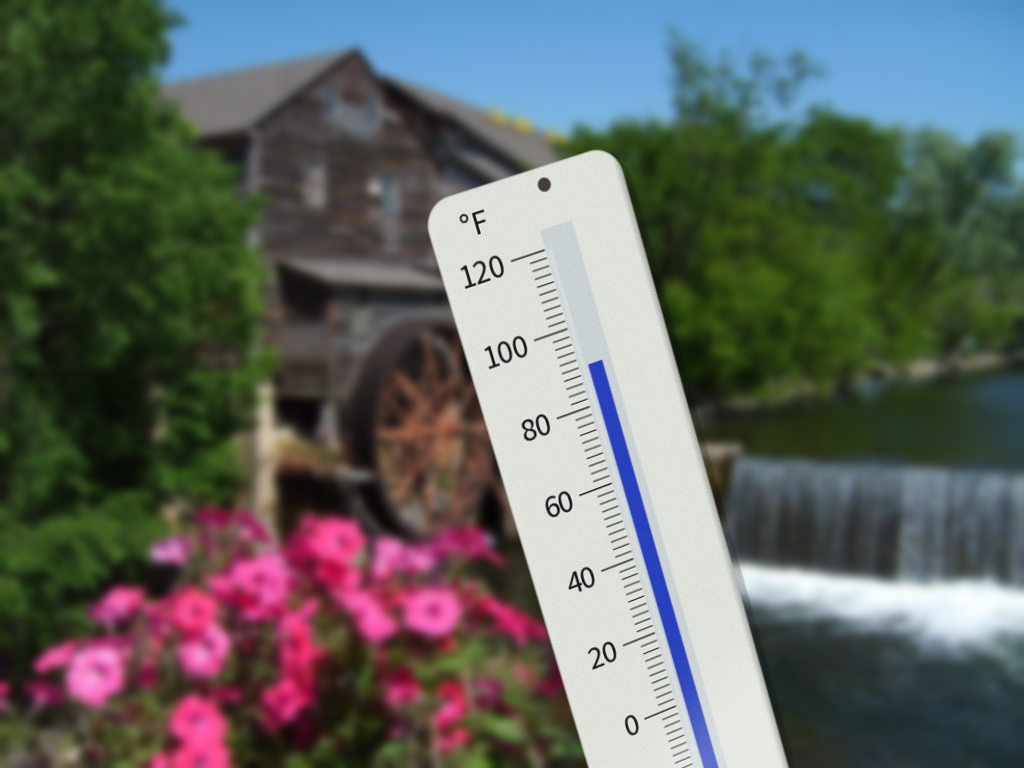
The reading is 90 (°F)
